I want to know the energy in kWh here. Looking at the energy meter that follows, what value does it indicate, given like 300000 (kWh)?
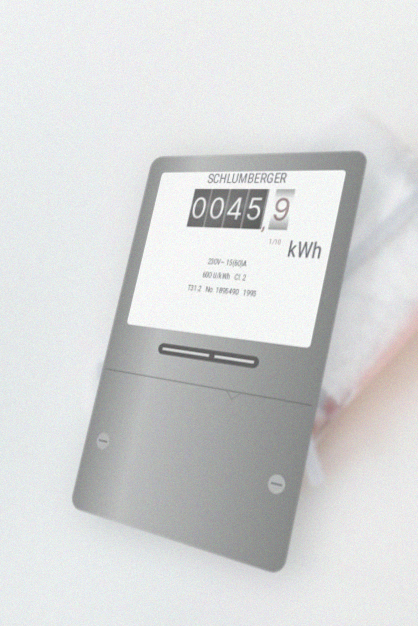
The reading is 45.9 (kWh)
